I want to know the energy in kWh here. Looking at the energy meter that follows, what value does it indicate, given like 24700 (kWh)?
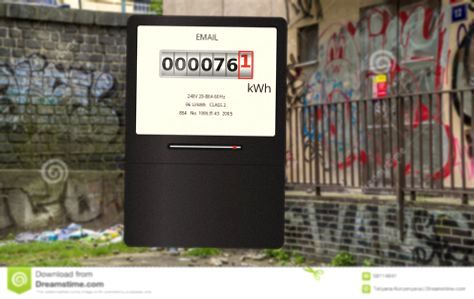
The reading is 76.1 (kWh)
